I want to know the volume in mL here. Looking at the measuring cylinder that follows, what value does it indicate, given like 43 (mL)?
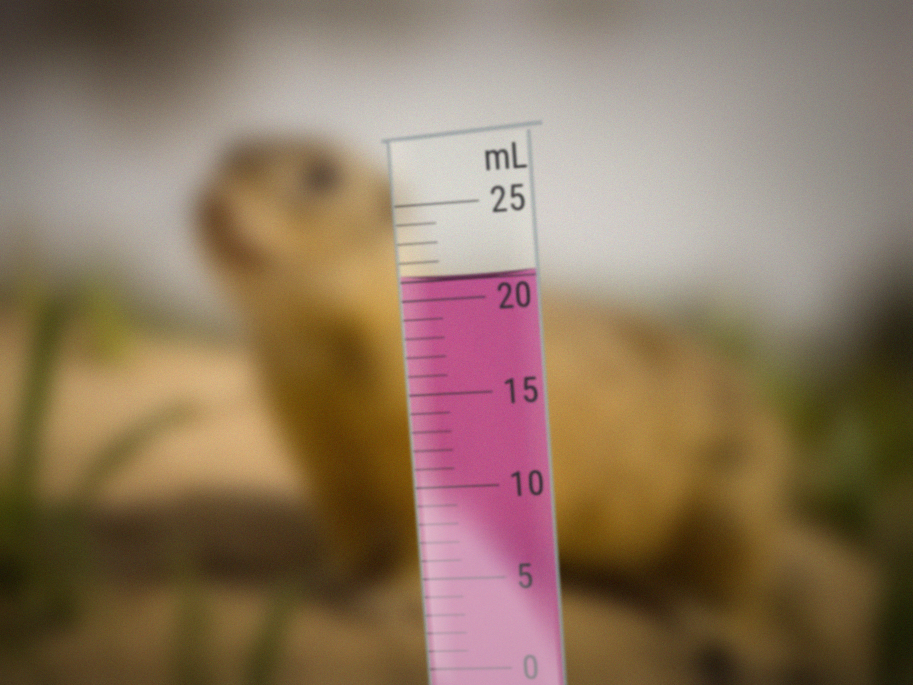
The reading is 21 (mL)
